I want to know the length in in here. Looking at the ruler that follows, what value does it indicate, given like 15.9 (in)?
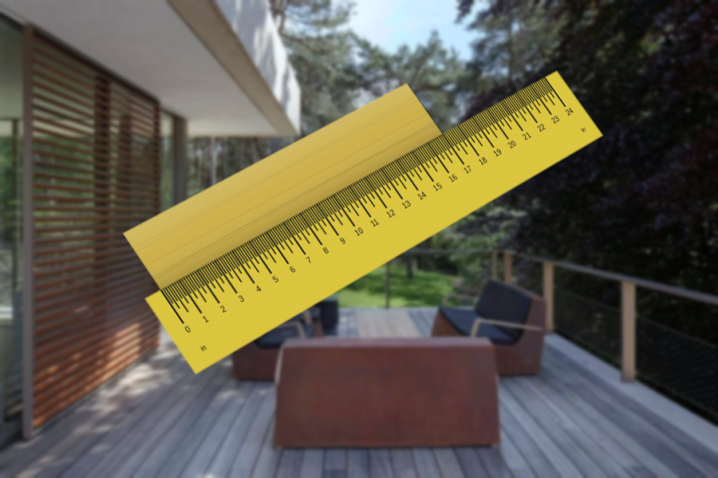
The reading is 17 (in)
